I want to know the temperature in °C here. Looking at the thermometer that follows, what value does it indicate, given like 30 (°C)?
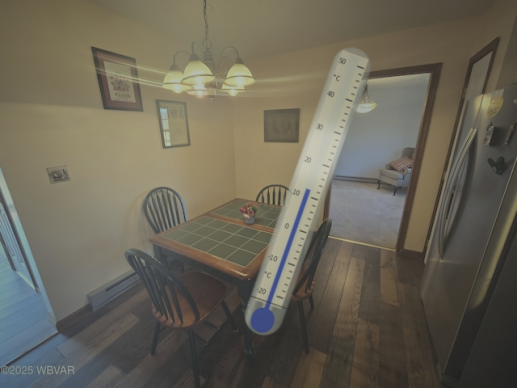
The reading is 12 (°C)
